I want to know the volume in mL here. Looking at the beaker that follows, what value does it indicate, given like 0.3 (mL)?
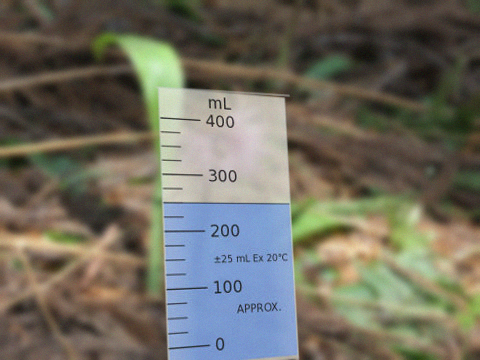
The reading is 250 (mL)
